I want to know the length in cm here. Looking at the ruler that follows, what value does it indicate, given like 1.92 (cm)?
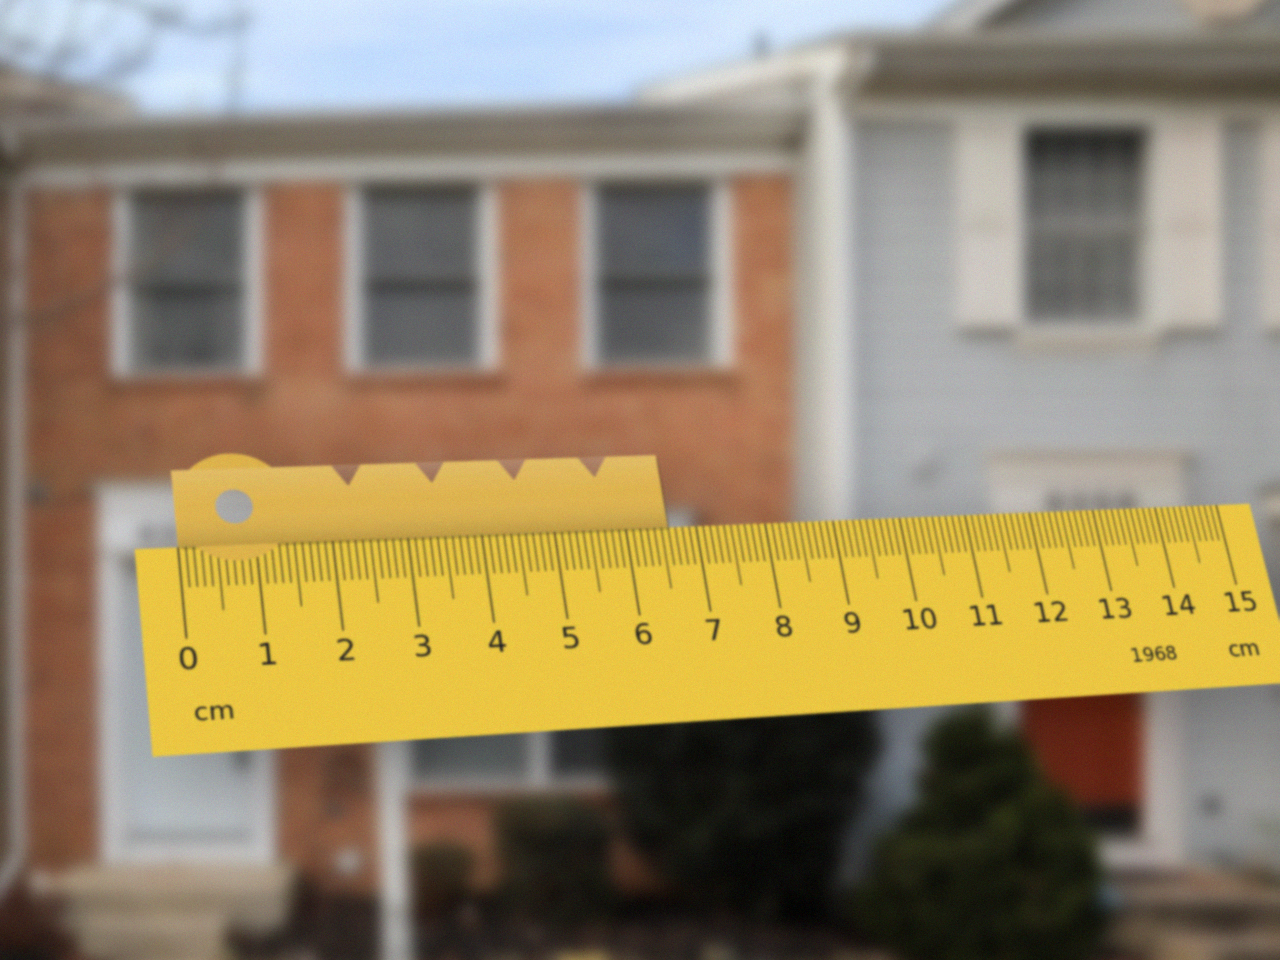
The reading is 6.6 (cm)
